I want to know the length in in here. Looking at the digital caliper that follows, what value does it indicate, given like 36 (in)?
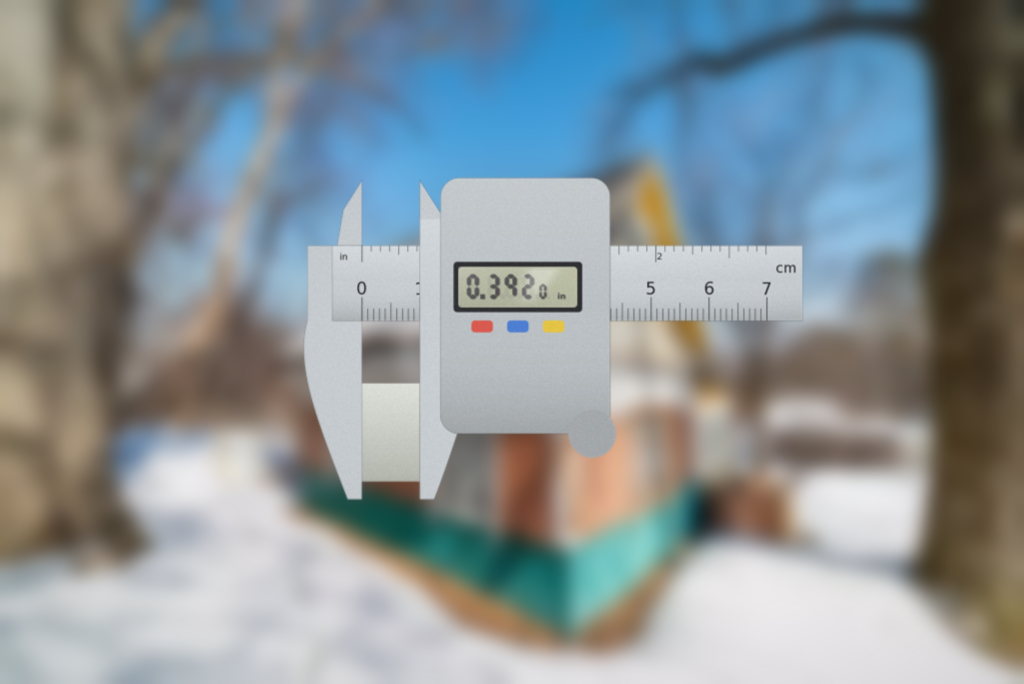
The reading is 0.3920 (in)
